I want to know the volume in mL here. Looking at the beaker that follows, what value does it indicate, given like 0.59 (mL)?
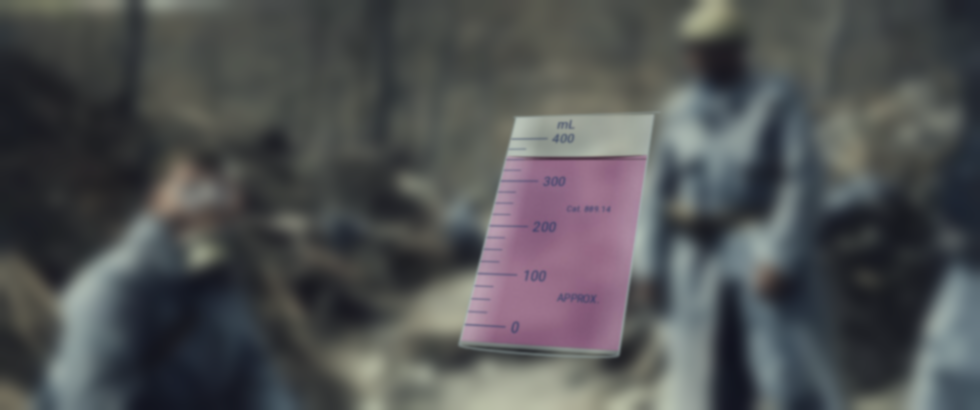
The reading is 350 (mL)
